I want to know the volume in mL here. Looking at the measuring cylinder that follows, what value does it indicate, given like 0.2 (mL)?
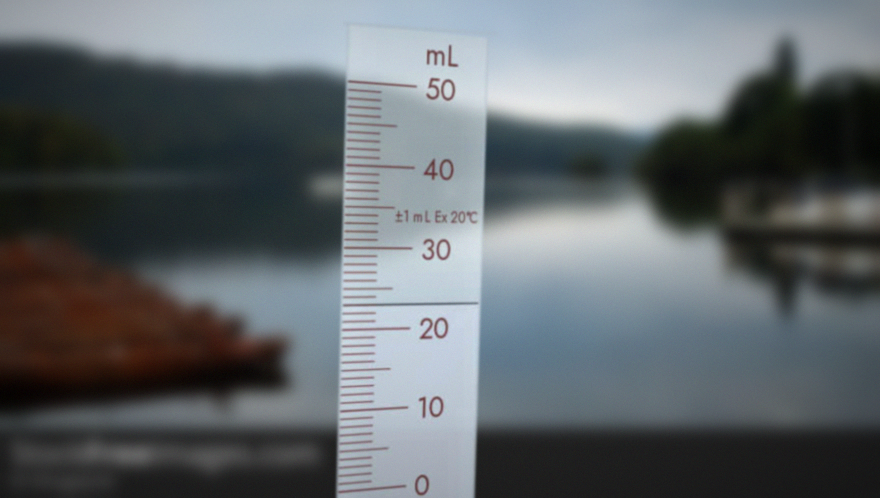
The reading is 23 (mL)
